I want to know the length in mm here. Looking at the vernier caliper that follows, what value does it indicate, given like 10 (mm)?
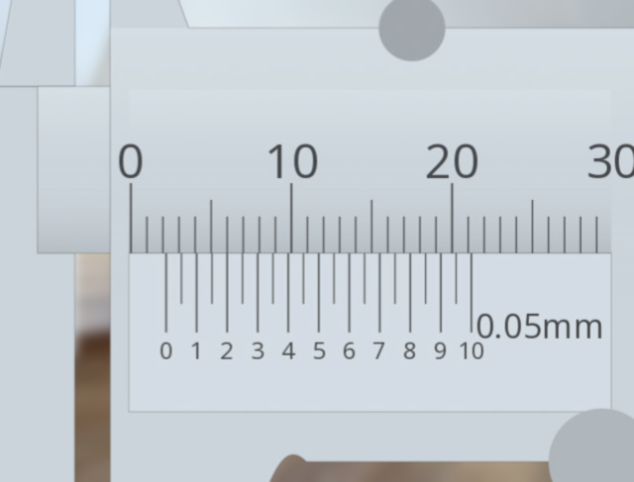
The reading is 2.2 (mm)
